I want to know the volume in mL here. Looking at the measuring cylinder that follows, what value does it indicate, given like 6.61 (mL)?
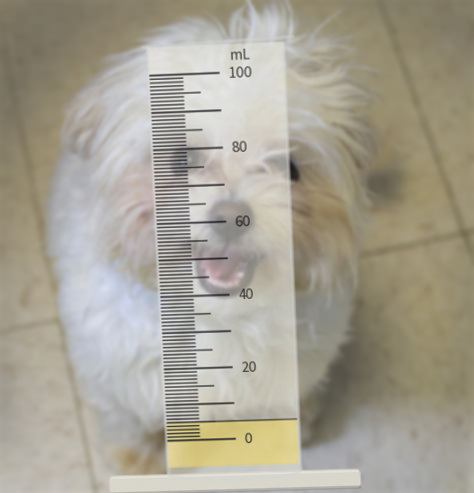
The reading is 5 (mL)
